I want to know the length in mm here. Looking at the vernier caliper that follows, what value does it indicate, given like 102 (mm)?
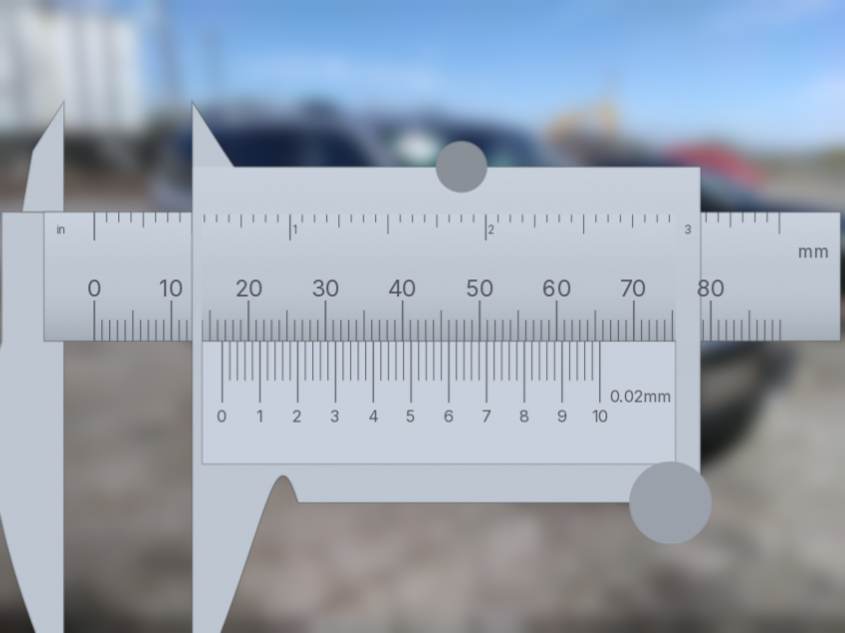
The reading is 16.6 (mm)
